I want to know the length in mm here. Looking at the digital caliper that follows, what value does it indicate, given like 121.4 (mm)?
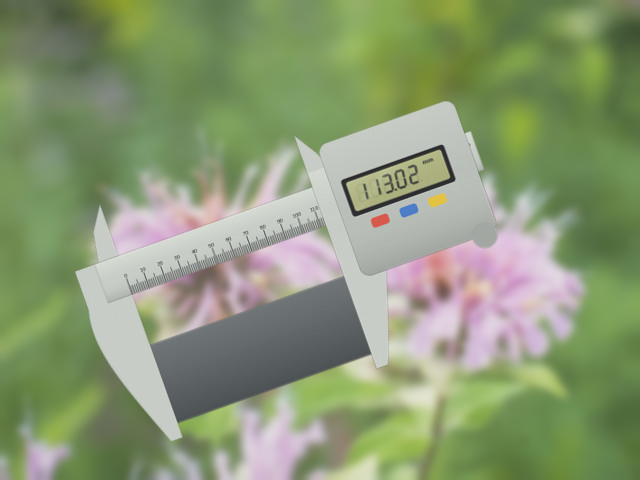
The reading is 113.02 (mm)
